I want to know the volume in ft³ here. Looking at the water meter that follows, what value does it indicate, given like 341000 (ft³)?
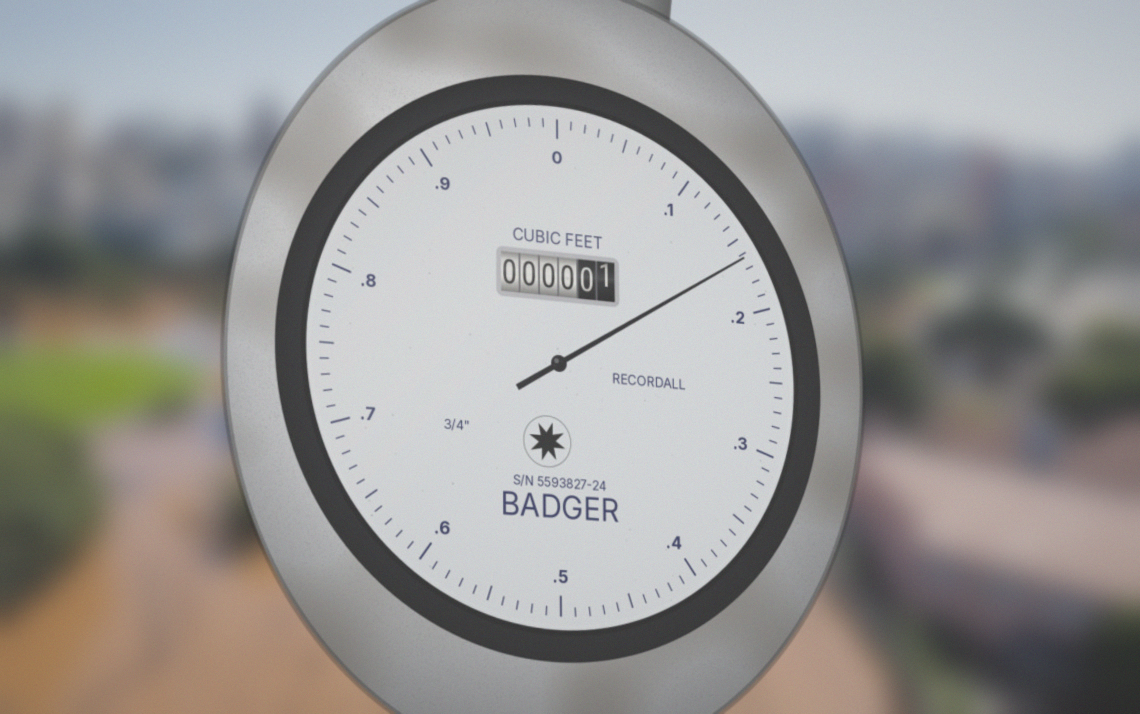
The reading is 1.16 (ft³)
